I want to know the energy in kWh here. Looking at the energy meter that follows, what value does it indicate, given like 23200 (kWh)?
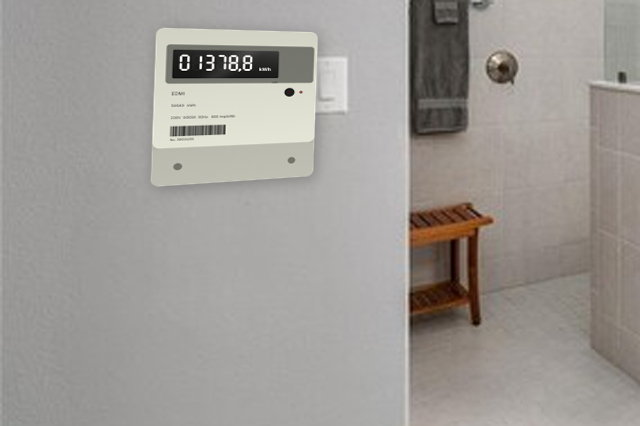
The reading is 1378.8 (kWh)
